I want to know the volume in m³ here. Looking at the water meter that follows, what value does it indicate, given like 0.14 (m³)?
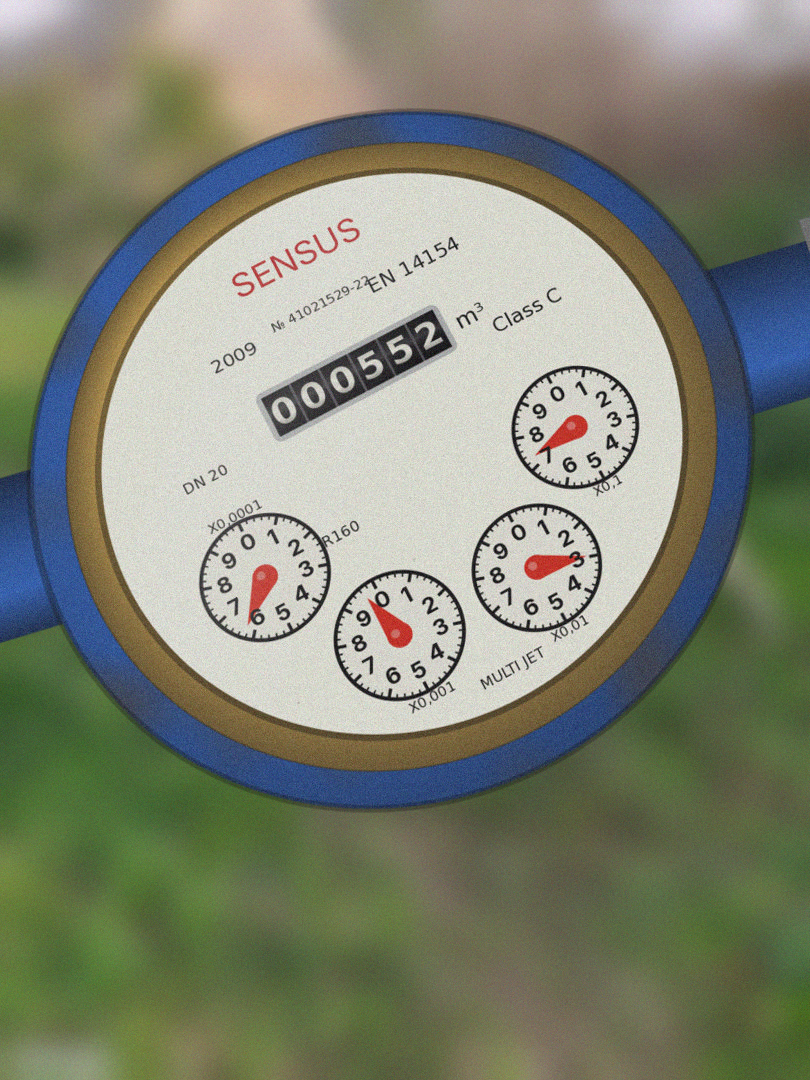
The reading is 552.7296 (m³)
